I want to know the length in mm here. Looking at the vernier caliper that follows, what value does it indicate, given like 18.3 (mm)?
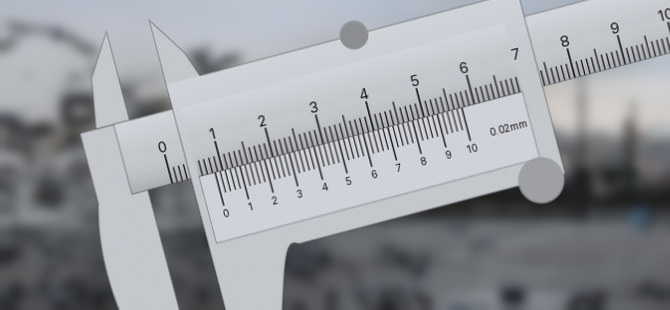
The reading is 8.5 (mm)
